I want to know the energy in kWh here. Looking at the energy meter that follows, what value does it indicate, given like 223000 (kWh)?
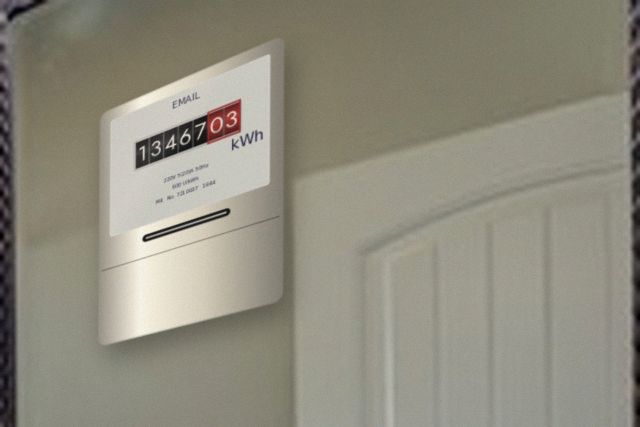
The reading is 13467.03 (kWh)
